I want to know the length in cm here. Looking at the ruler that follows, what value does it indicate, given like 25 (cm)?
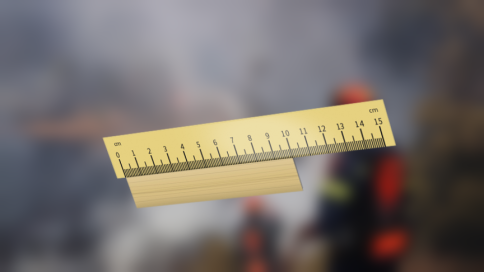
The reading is 10 (cm)
